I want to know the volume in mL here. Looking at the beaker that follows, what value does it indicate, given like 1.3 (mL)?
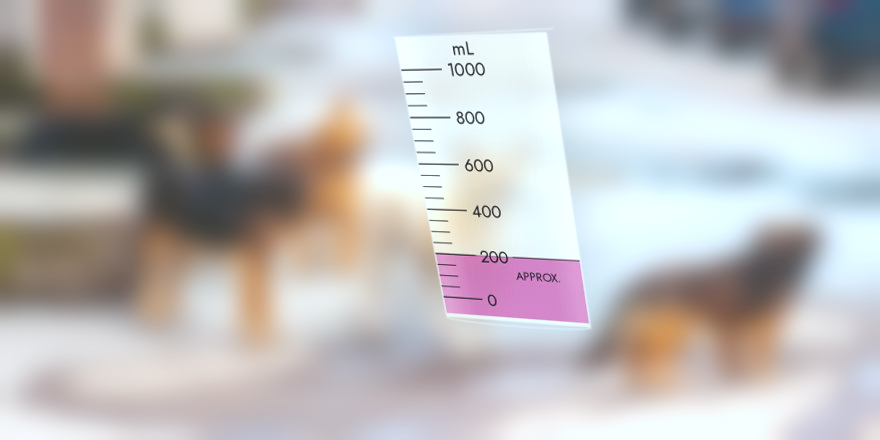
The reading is 200 (mL)
